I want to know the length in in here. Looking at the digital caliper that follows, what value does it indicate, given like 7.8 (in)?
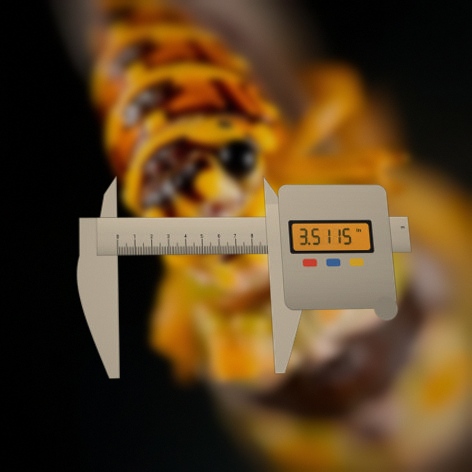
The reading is 3.5115 (in)
